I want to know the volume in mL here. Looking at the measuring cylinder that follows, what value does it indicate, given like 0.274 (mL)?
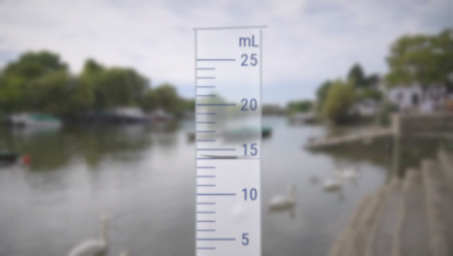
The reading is 14 (mL)
